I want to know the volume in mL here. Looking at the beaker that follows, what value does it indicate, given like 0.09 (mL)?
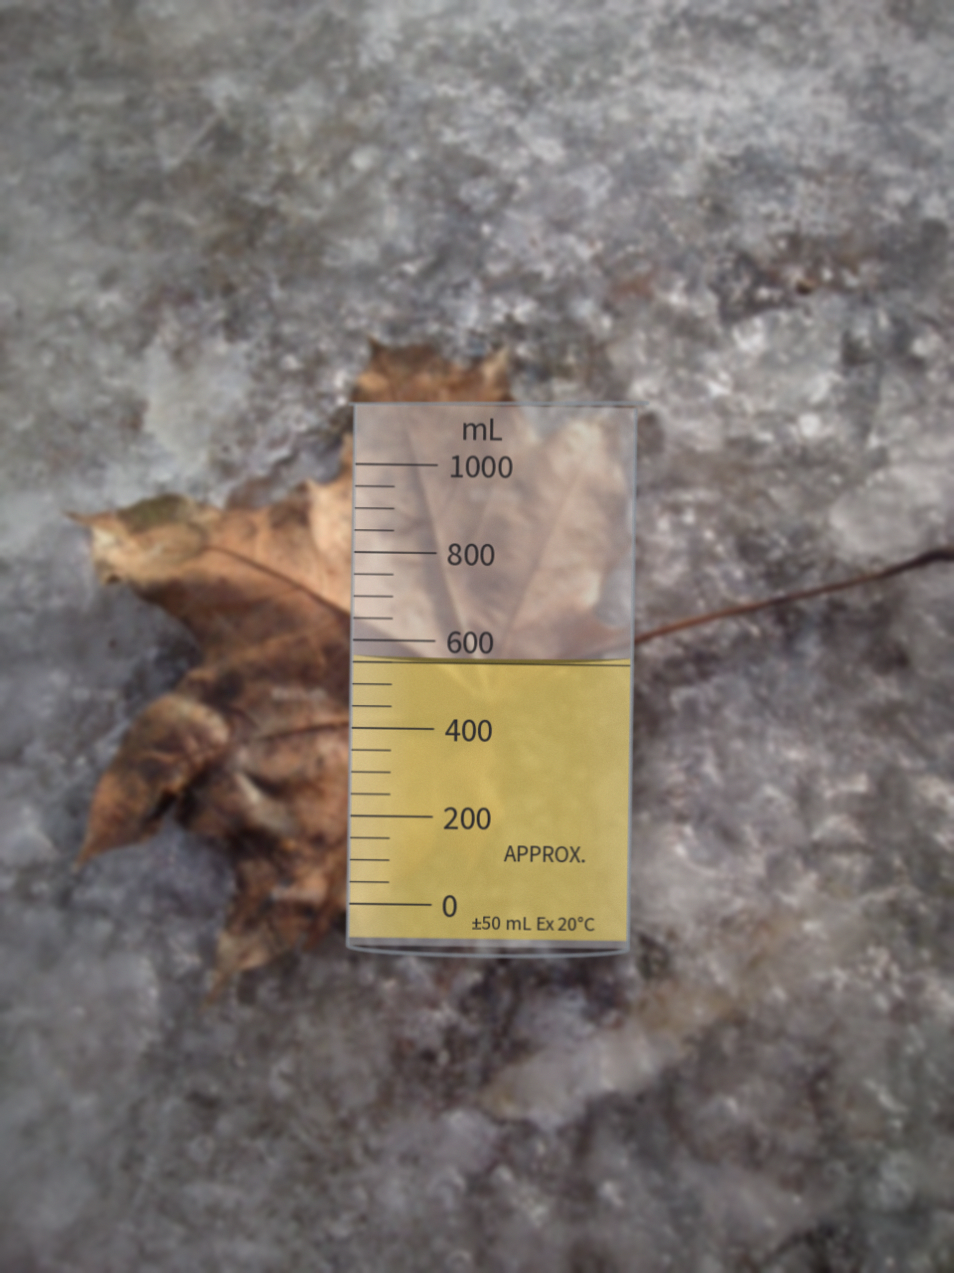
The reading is 550 (mL)
